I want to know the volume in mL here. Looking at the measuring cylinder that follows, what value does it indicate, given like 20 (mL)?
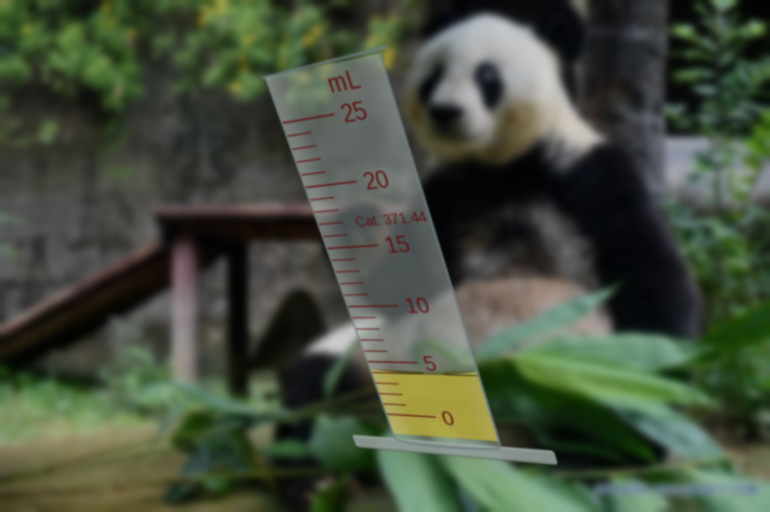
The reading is 4 (mL)
